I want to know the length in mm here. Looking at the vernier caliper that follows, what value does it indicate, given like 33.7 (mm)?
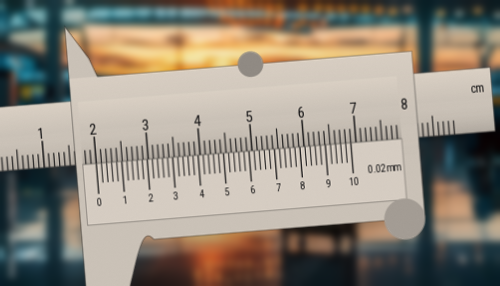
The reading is 20.0 (mm)
